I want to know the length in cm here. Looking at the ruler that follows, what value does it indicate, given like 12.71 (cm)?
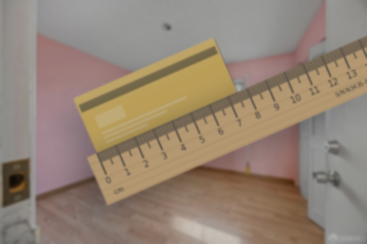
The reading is 7.5 (cm)
